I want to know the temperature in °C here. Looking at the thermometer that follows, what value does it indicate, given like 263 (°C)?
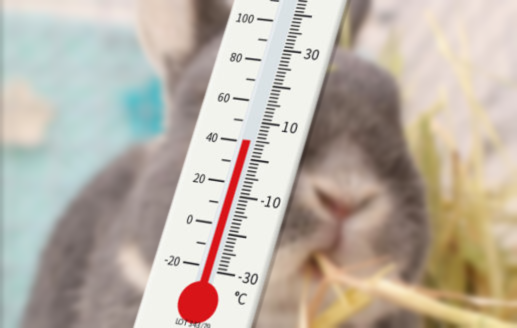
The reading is 5 (°C)
